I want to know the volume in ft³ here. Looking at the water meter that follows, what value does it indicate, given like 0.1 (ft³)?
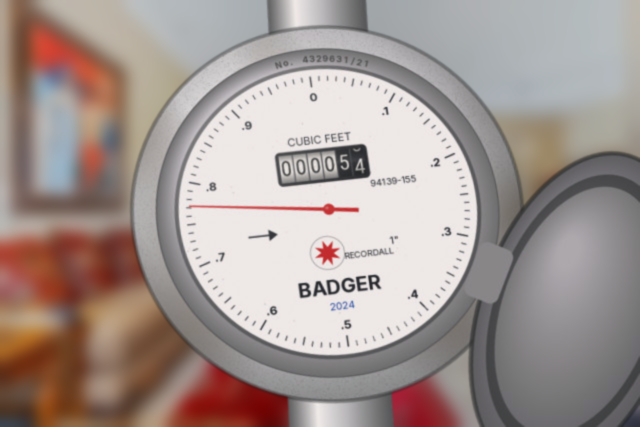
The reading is 53.77 (ft³)
